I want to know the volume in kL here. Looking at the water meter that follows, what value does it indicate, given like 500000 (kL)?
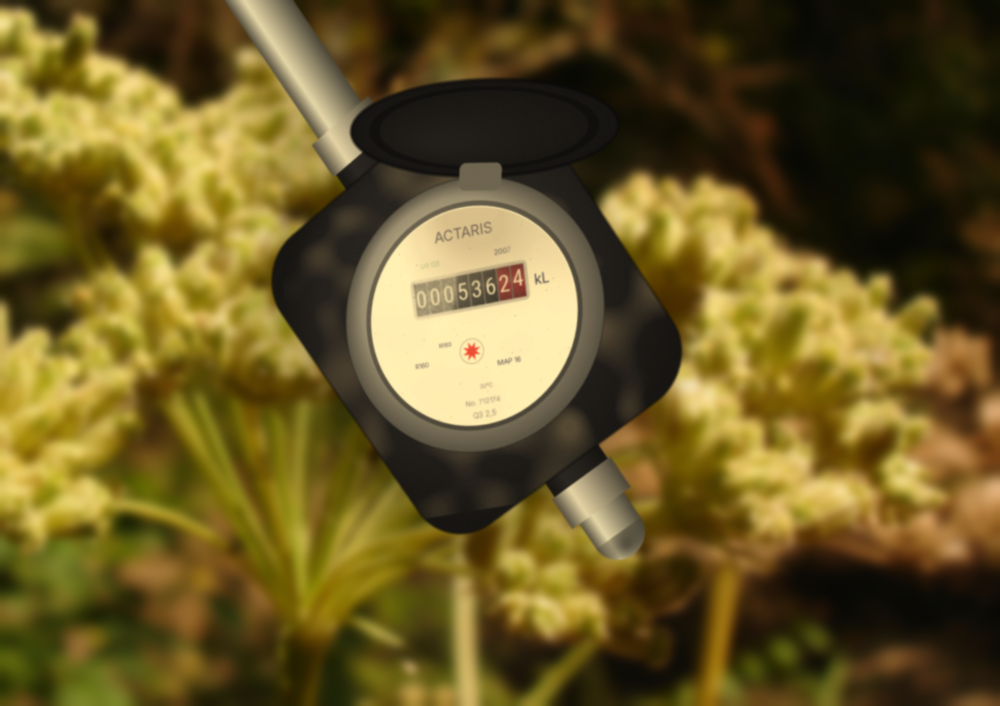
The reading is 536.24 (kL)
